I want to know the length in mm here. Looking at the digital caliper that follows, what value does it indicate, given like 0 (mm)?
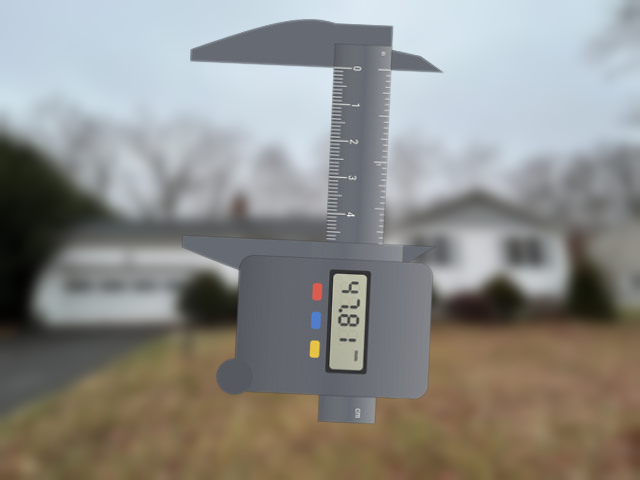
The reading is 47.81 (mm)
